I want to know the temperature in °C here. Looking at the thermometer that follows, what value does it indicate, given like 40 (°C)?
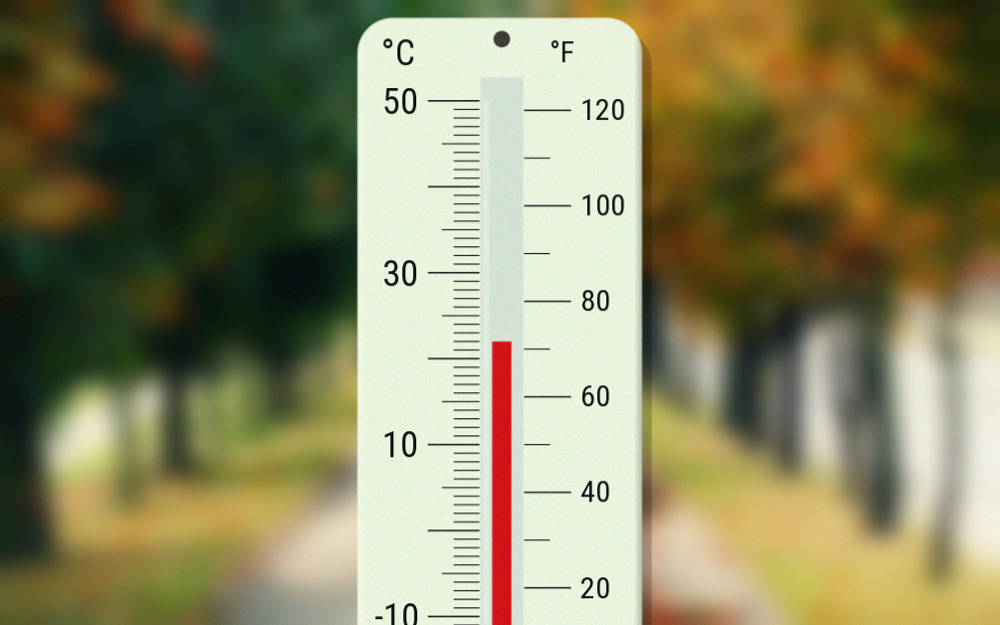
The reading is 22 (°C)
